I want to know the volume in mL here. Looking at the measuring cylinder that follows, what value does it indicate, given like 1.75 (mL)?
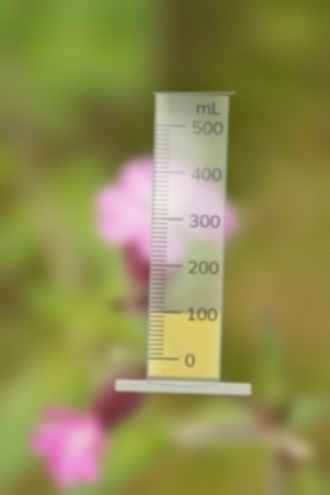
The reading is 100 (mL)
